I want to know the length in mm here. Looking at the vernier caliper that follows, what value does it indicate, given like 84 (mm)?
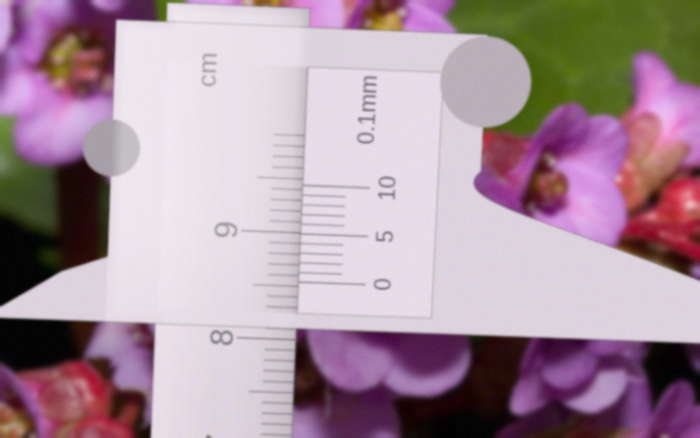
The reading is 85.4 (mm)
